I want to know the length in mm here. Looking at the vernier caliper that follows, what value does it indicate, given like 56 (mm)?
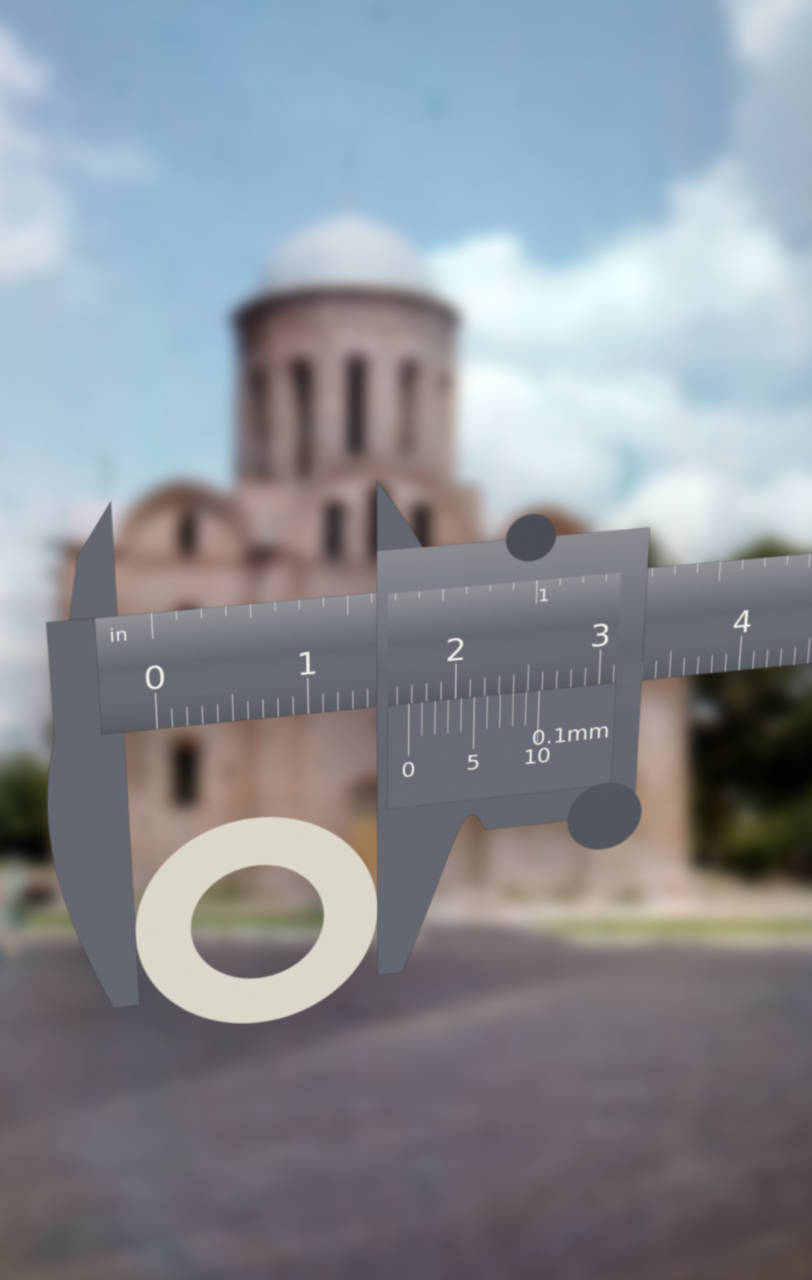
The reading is 16.8 (mm)
